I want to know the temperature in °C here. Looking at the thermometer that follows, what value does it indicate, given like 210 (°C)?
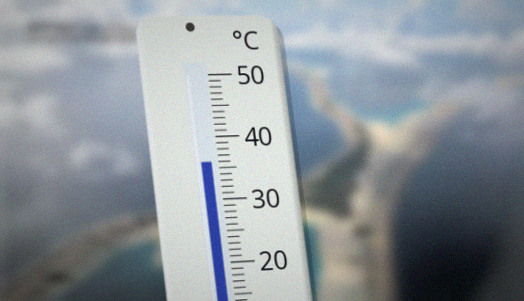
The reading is 36 (°C)
